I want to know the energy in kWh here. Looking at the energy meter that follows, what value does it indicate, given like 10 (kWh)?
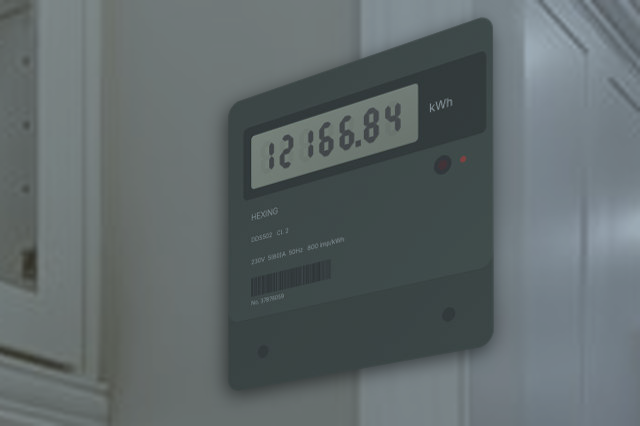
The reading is 12166.84 (kWh)
